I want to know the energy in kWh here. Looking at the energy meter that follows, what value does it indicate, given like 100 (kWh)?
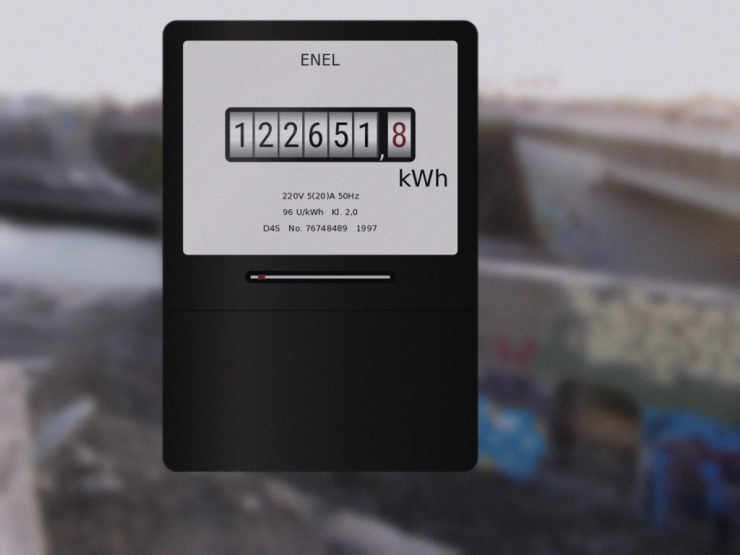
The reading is 122651.8 (kWh)
